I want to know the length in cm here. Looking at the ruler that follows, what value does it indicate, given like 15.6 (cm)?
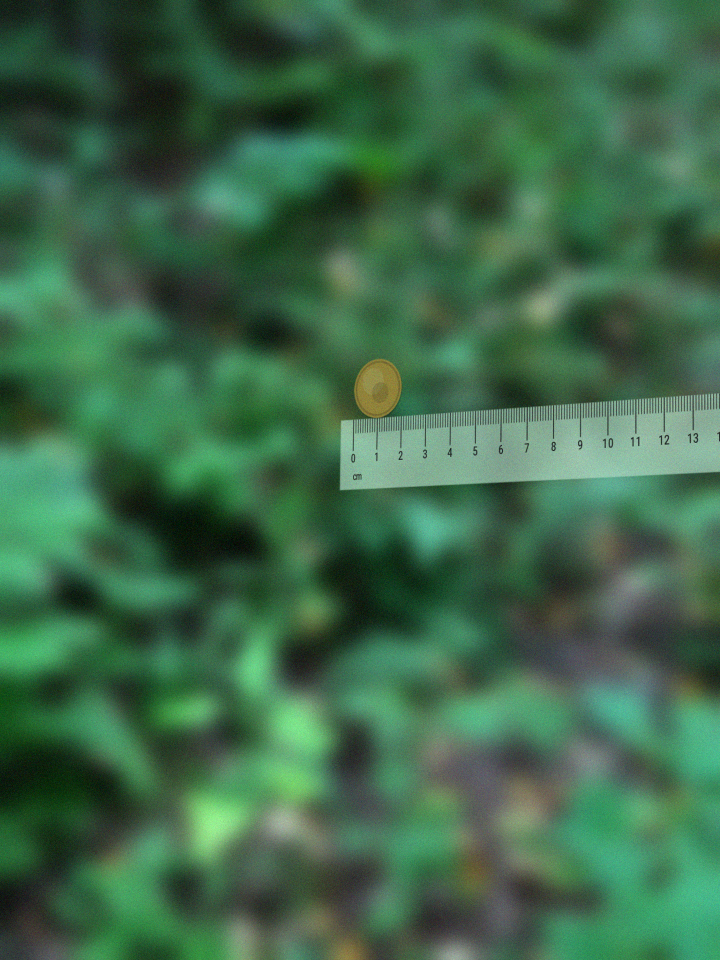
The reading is 2 (cm)
